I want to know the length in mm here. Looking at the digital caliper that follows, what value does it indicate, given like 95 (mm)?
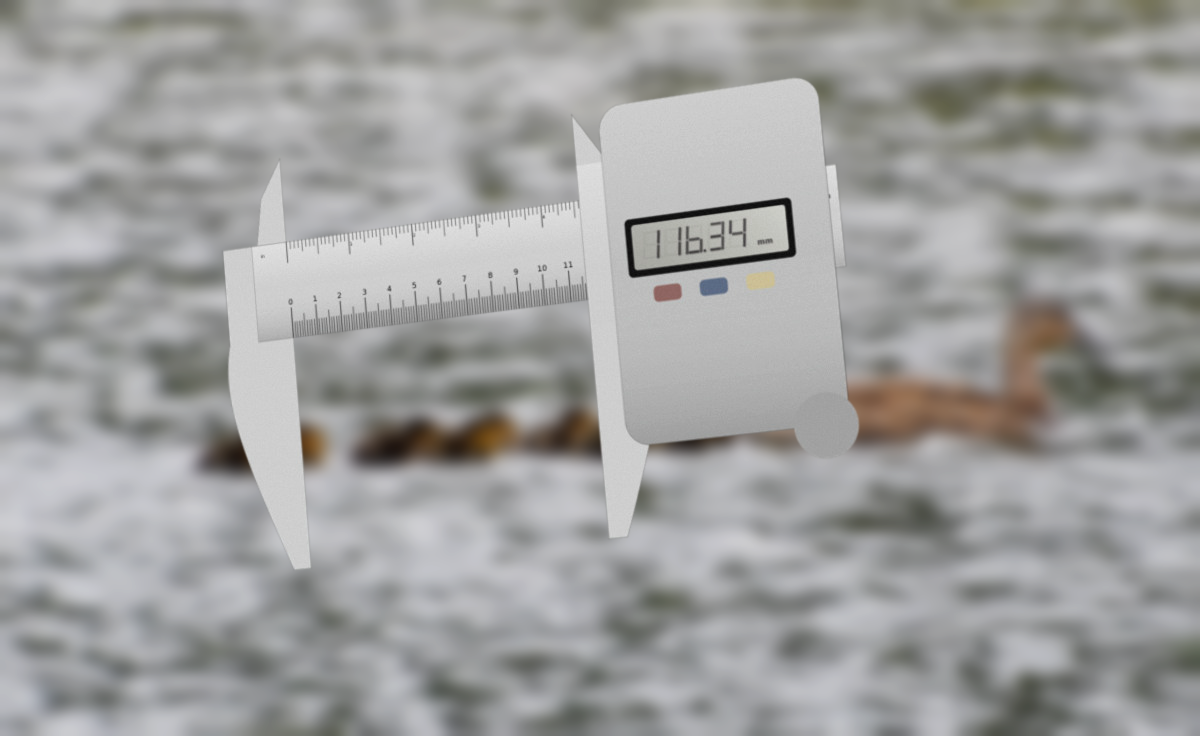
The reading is 116.34 (mm)
